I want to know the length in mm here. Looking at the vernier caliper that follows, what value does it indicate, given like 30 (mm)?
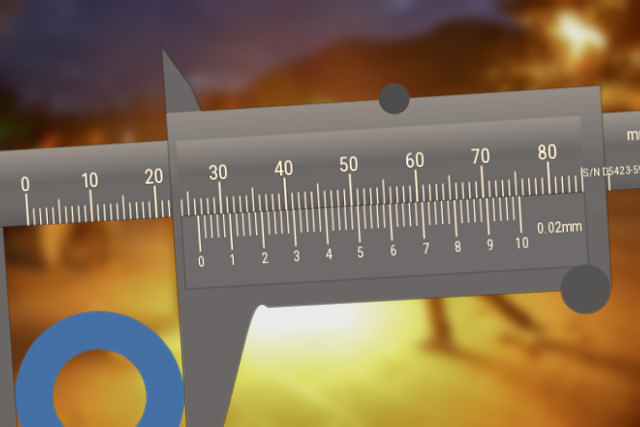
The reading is 26.4 (mm)
